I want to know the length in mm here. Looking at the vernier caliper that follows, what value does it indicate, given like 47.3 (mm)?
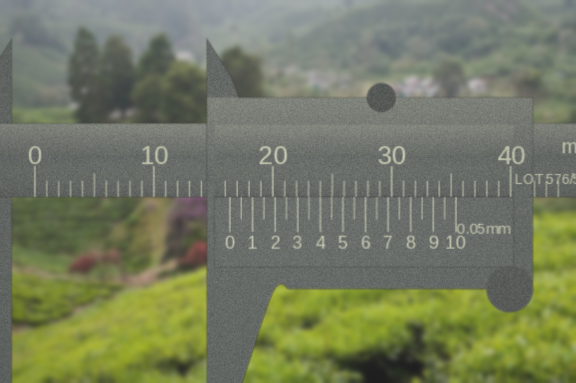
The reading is 16.4 (mm)
